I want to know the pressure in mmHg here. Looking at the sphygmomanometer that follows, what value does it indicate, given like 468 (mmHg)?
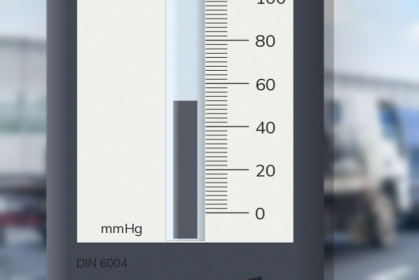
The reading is 52 (mmHg)
